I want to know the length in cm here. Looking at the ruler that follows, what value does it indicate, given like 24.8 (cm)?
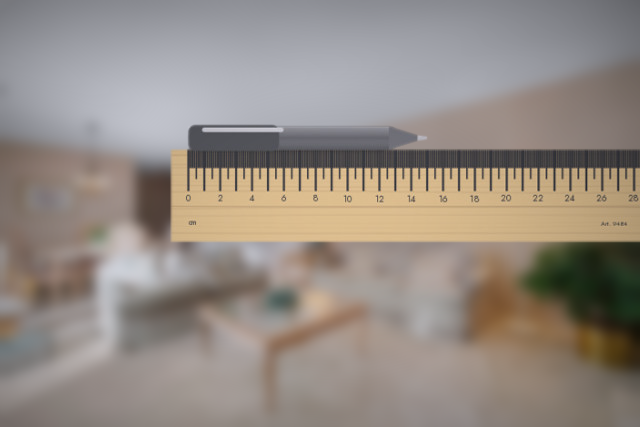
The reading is 15 (cm)
